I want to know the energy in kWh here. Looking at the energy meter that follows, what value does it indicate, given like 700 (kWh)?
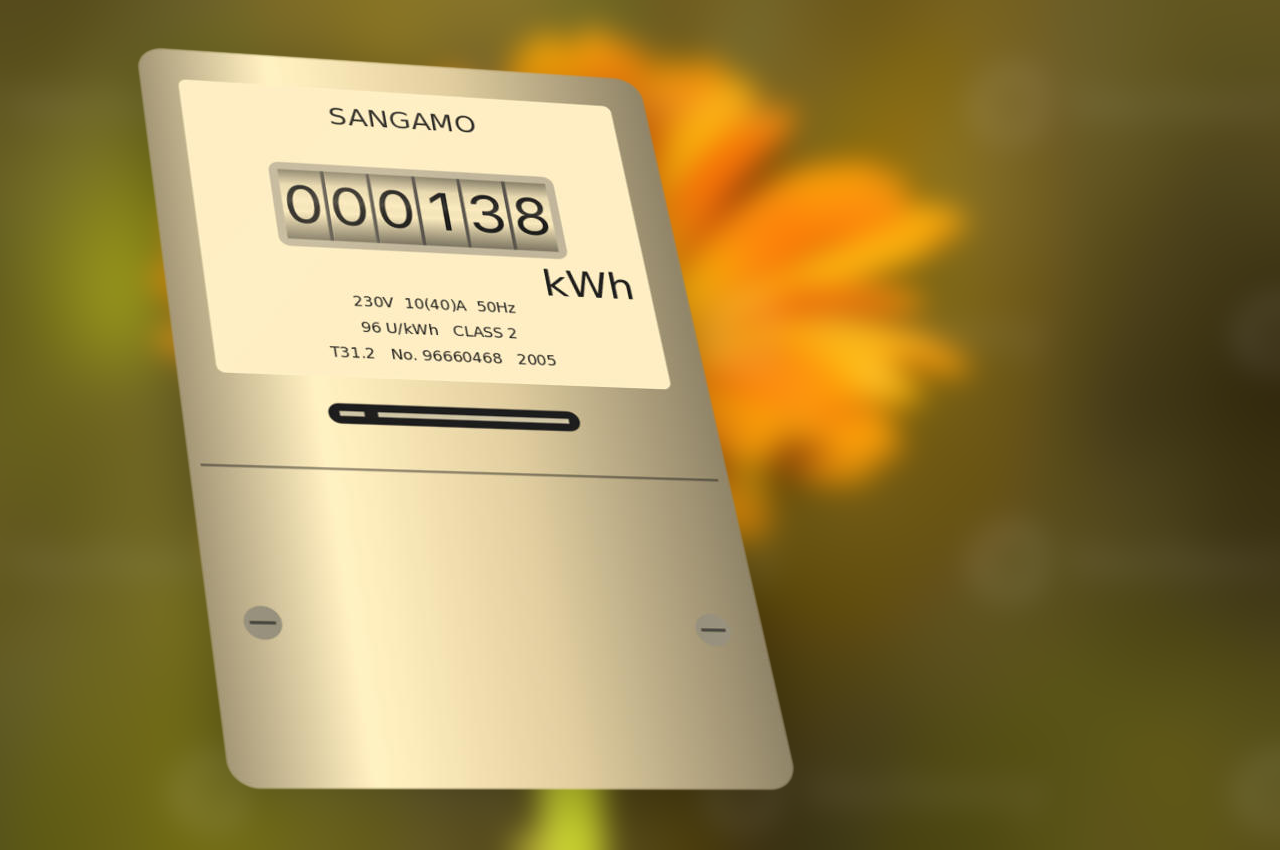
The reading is 138 (kWh)
